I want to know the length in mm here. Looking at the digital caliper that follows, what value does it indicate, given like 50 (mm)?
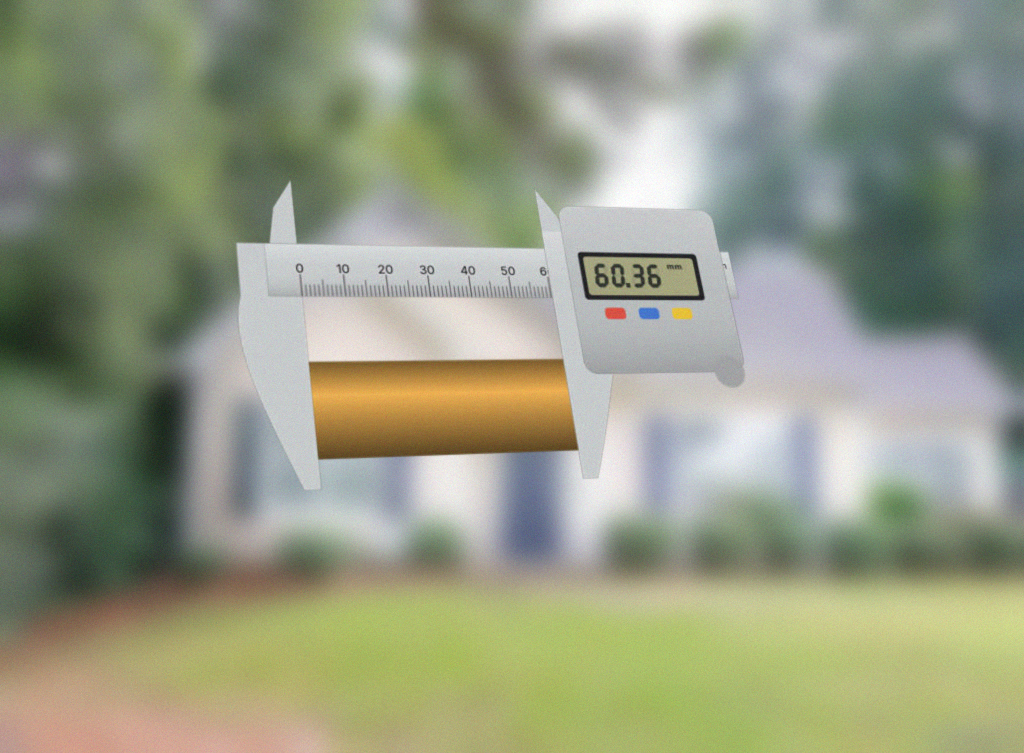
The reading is 60.36 (mm)
